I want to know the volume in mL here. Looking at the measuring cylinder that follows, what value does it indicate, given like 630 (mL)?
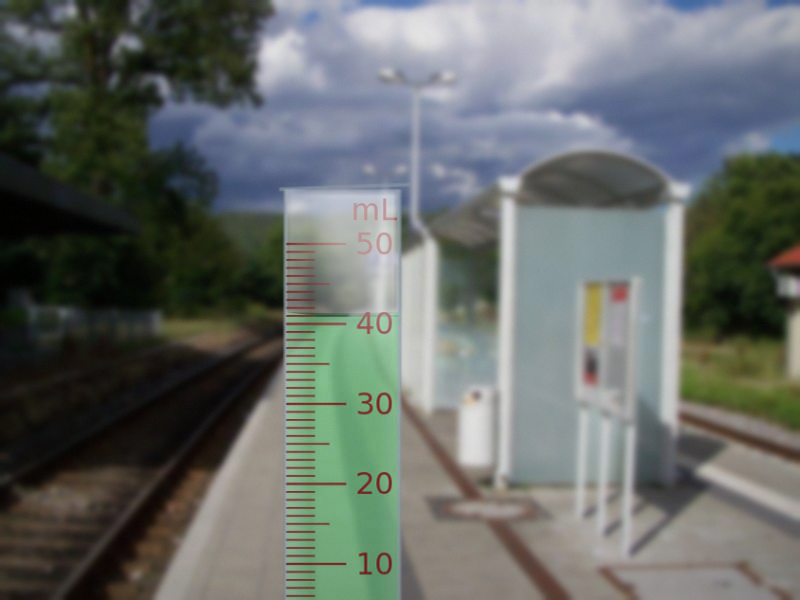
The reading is 41 (mL)
